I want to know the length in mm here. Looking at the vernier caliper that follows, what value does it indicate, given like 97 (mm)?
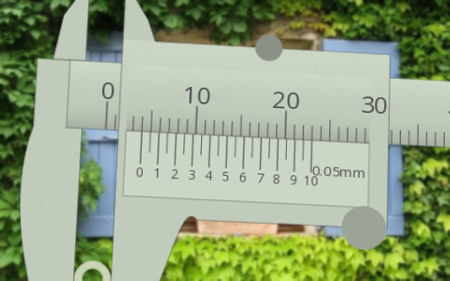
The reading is 4.0 (mm)
